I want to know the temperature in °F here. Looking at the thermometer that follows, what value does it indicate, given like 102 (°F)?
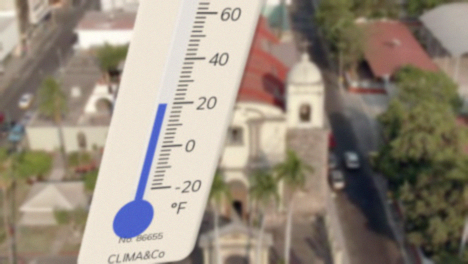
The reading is 20 (°F)
